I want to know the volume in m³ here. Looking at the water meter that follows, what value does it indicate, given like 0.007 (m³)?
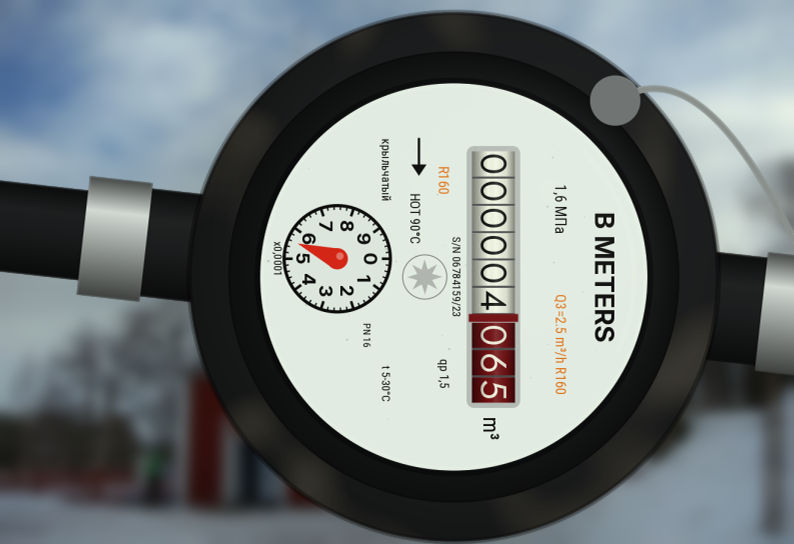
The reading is 4.0655 (m³)
